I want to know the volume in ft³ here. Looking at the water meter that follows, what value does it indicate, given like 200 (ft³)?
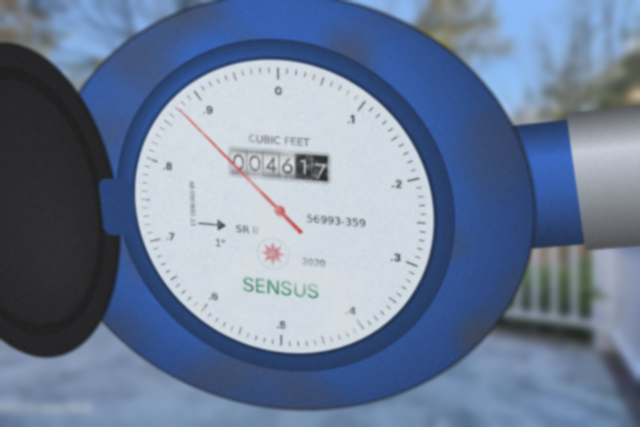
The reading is 4616.87 (ft³)
